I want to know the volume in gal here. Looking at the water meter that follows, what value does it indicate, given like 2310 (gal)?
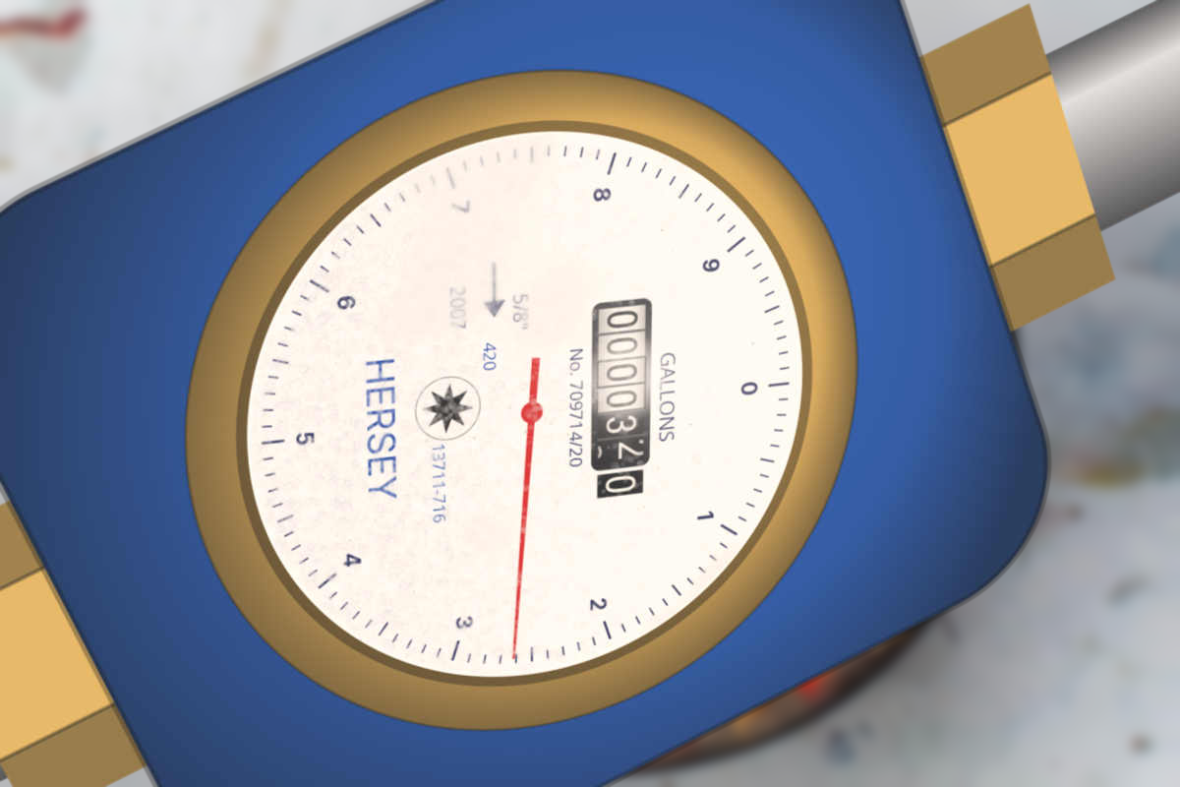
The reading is 322.6 (gal)
